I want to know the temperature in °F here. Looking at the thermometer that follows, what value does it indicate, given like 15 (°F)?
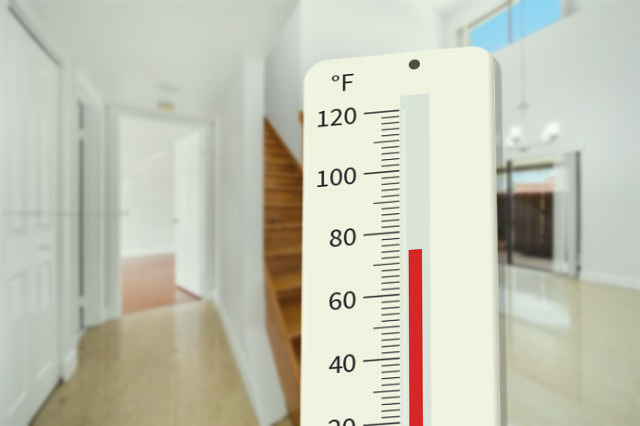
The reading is 74 (°F)
